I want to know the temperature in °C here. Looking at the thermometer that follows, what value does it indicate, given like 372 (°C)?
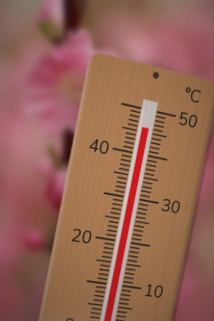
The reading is 46 (°C)
